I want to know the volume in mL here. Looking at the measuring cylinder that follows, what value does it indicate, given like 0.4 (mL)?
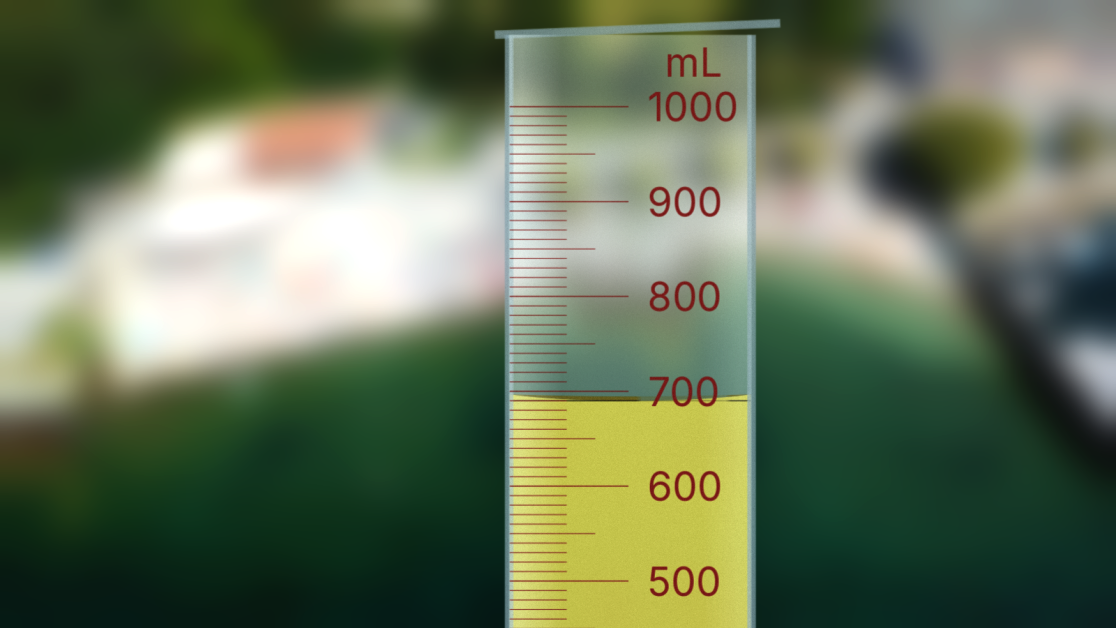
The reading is 690 (mL)
